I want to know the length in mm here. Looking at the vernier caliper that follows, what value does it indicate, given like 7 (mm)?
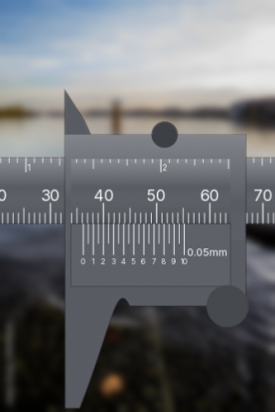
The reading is 36.2 (mm)
